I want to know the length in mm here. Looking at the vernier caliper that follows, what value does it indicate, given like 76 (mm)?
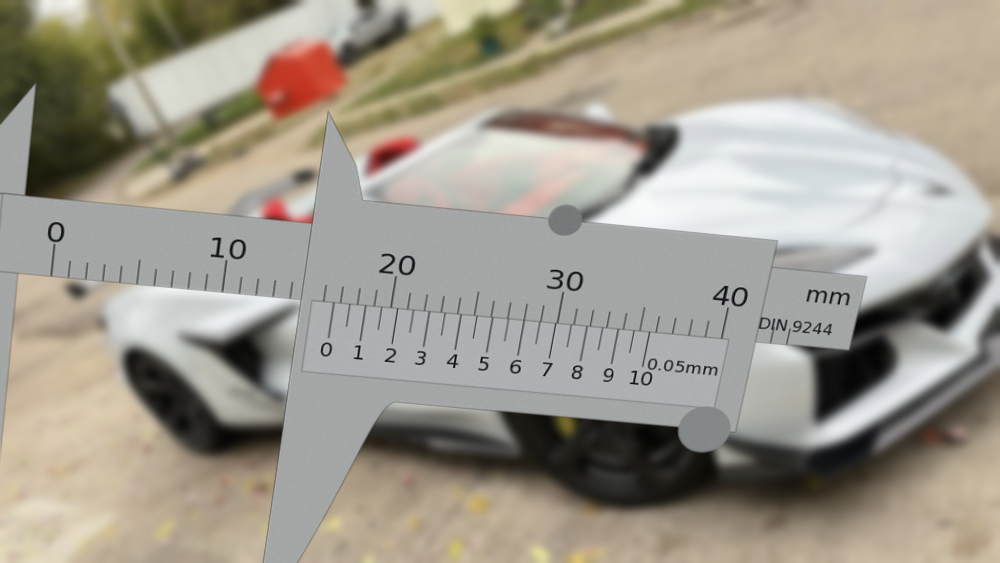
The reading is 16.6 (mm)
